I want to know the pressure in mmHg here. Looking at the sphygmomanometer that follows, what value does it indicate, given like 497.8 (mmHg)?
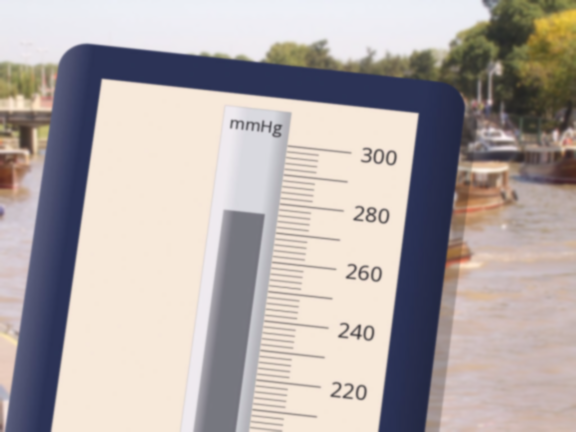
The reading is 276 (mmHg)
